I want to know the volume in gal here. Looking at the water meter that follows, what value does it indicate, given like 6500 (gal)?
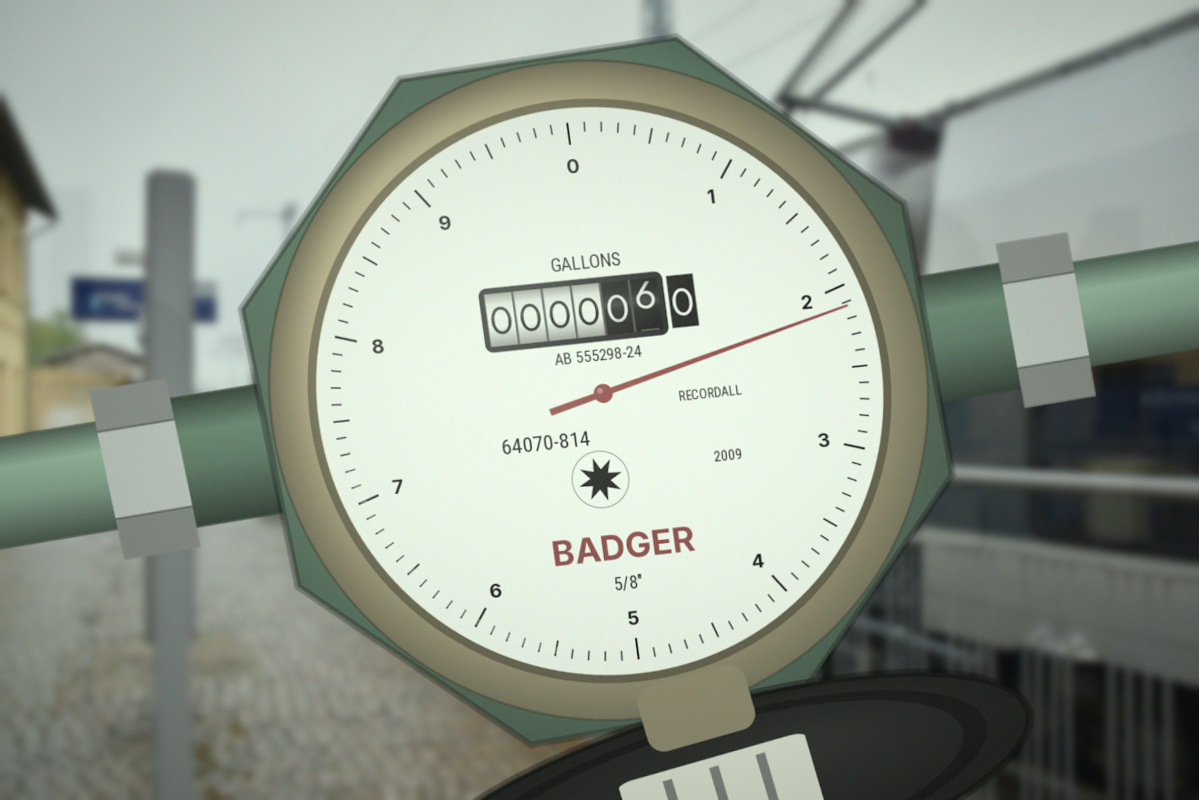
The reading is 62.1 (gal)
